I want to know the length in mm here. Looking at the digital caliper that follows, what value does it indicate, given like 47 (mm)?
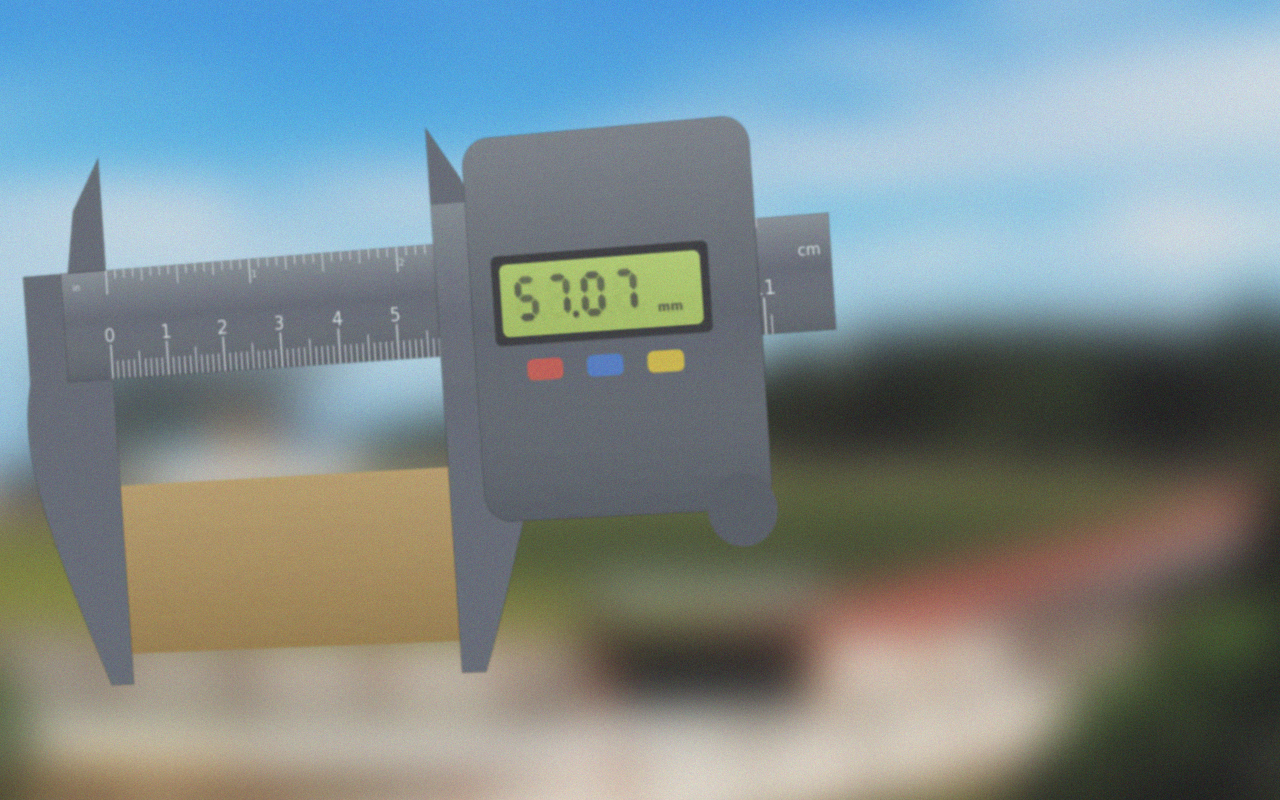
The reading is 57.07 (mm)
